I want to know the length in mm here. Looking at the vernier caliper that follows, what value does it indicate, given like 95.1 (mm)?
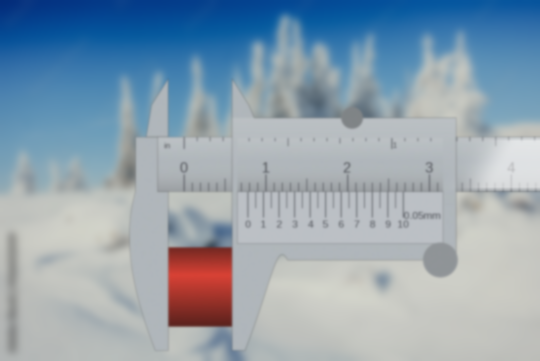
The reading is 7.8 (mm)
